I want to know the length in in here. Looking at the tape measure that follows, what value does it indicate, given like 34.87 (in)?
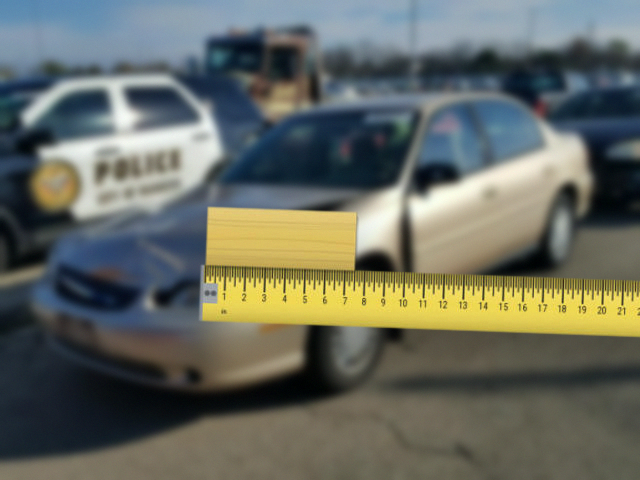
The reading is 7.5 (in)
